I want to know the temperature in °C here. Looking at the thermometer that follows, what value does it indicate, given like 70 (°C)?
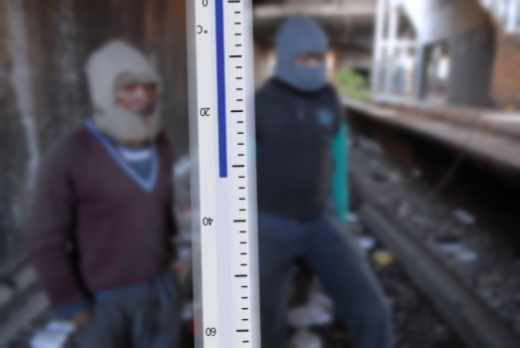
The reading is 32 (°C)
